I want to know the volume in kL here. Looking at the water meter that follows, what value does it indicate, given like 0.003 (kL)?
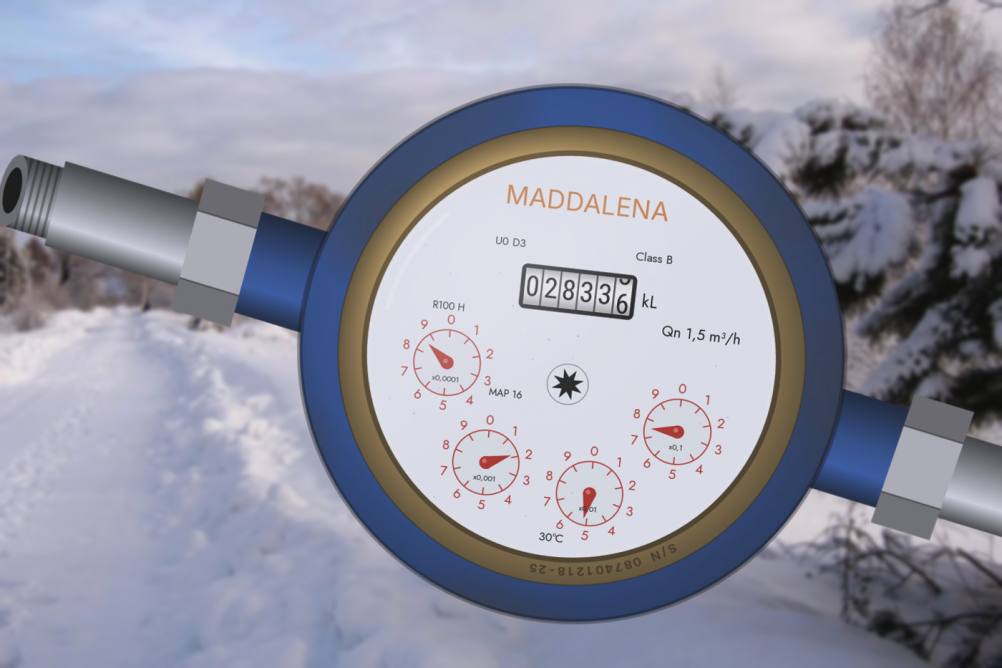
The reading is 28335.7518 (kL)
